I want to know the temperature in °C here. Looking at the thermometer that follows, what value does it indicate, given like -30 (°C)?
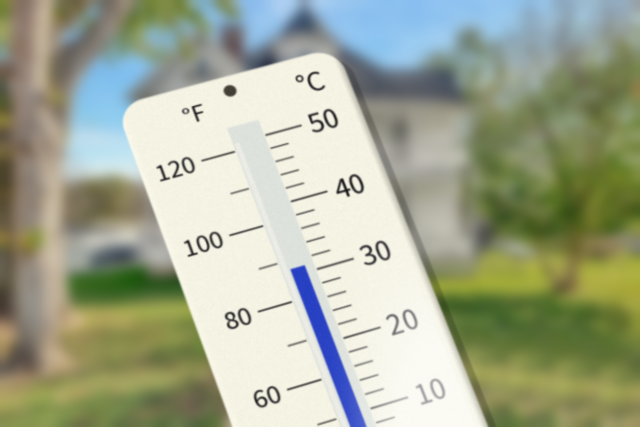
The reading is 31 (°C)
